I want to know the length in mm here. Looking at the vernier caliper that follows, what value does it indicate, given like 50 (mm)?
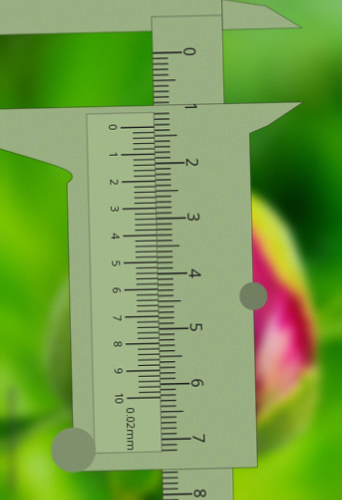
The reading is 13.4 (mm)
